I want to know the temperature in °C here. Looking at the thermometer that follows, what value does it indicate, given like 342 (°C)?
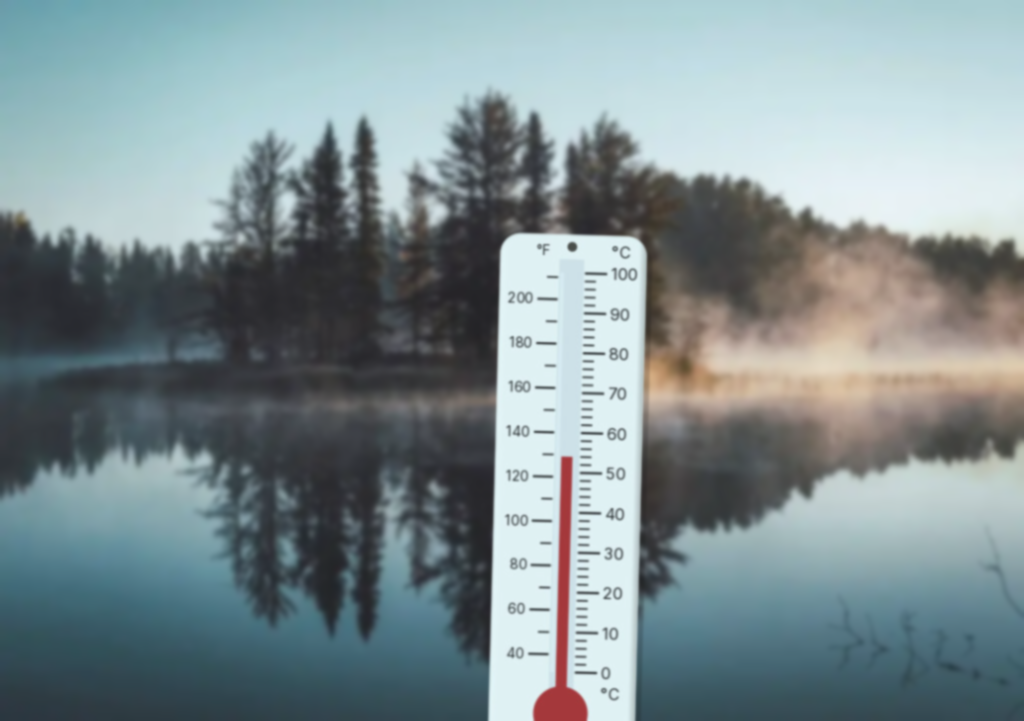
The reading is 54 (°C)
